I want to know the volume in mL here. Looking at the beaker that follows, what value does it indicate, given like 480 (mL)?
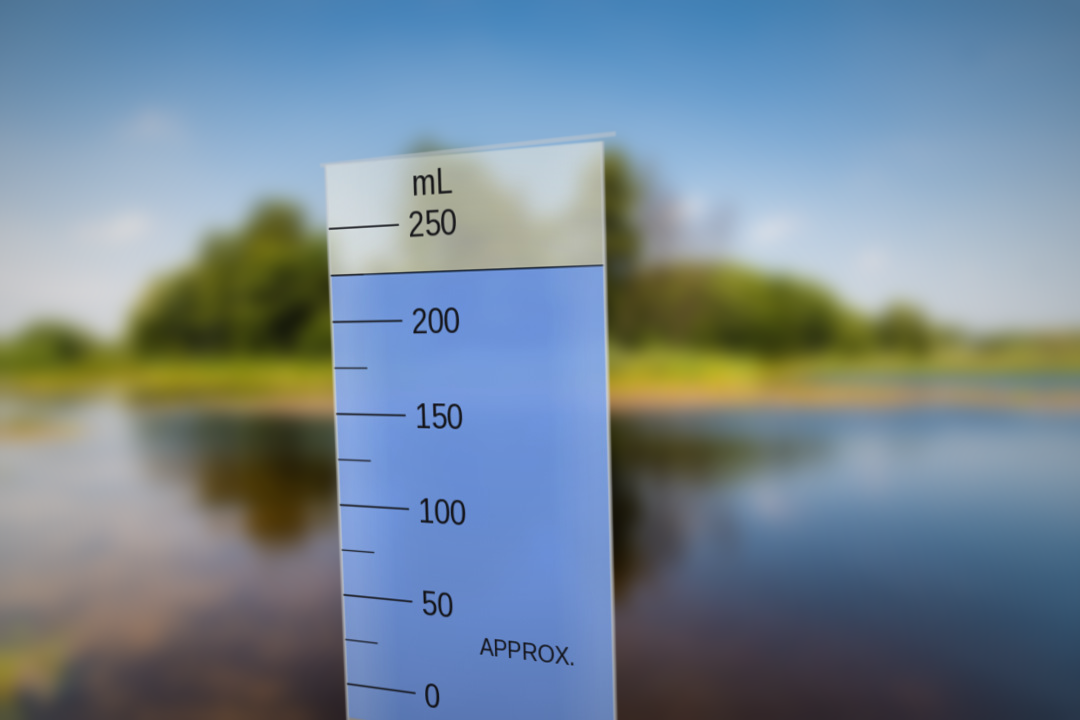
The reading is 225 (mL)
